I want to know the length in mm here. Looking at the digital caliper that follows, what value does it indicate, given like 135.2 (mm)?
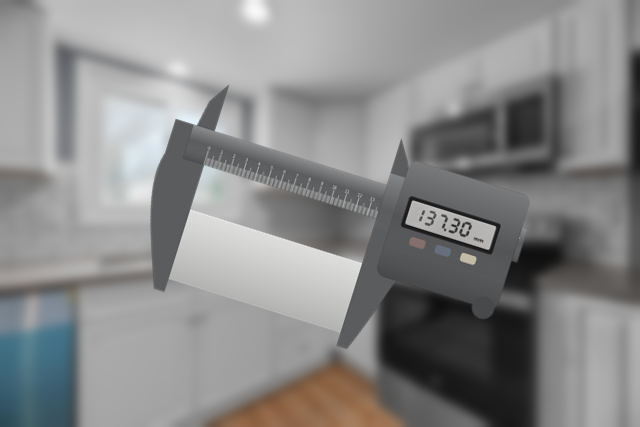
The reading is 137.30 (mm)
